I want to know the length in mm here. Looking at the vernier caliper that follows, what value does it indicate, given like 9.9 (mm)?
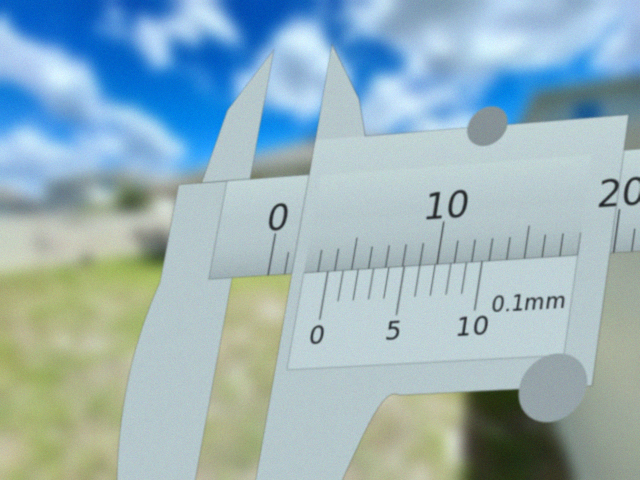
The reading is 3.6 (mm)
